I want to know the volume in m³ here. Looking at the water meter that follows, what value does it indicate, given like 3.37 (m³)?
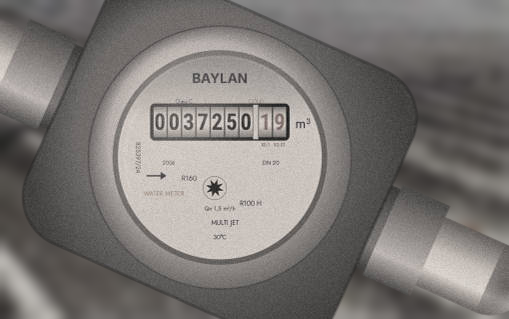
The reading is 37250.19 (m³)
